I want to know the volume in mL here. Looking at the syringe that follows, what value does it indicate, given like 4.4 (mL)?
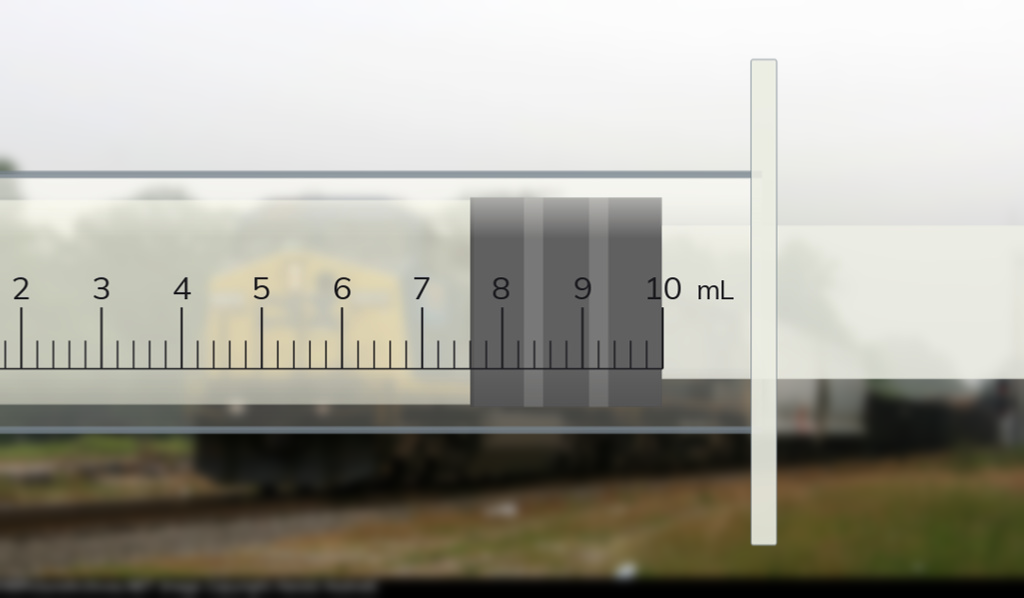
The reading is 7.6 (mL)
